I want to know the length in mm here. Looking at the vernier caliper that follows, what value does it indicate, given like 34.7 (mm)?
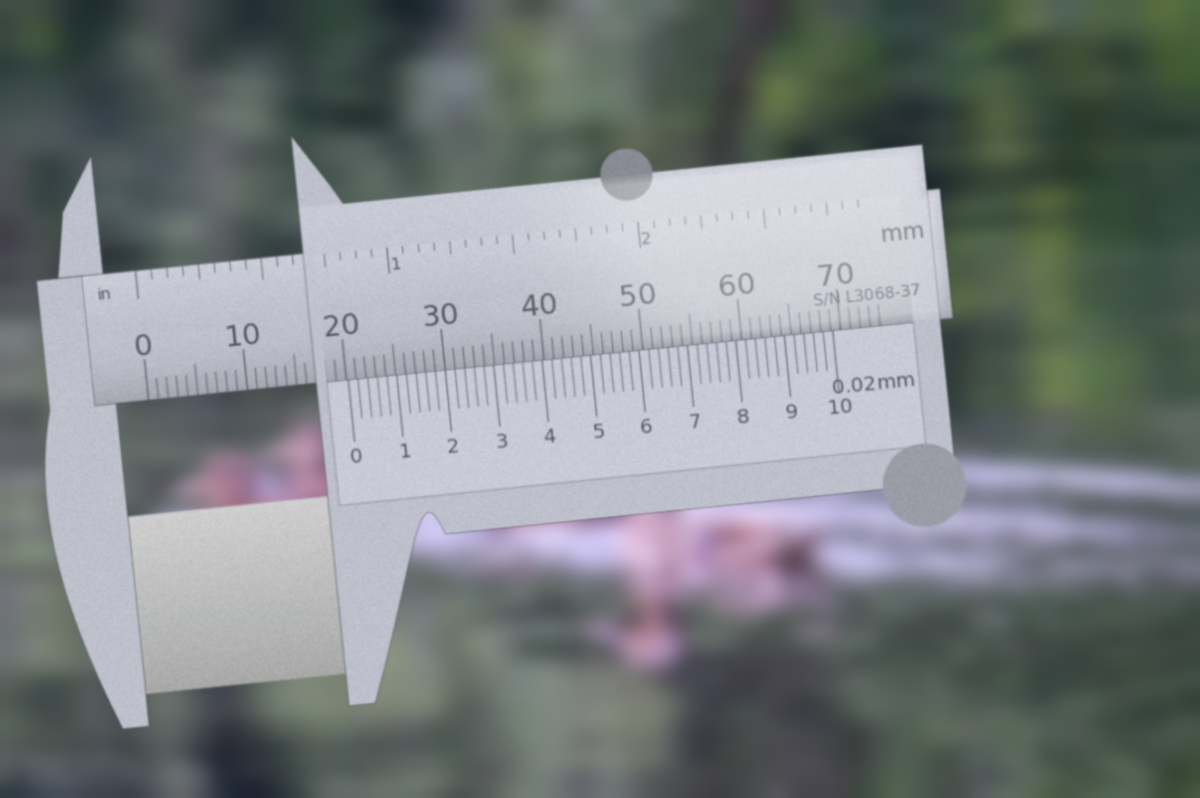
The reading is 20.2 (mm)
